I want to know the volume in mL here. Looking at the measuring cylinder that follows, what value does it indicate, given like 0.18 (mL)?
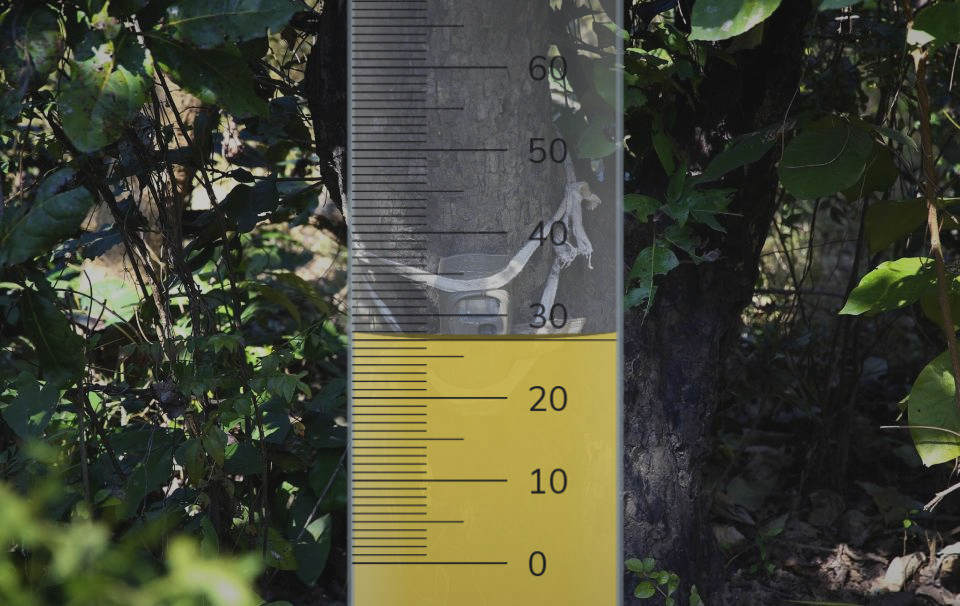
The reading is 27 (mL)
